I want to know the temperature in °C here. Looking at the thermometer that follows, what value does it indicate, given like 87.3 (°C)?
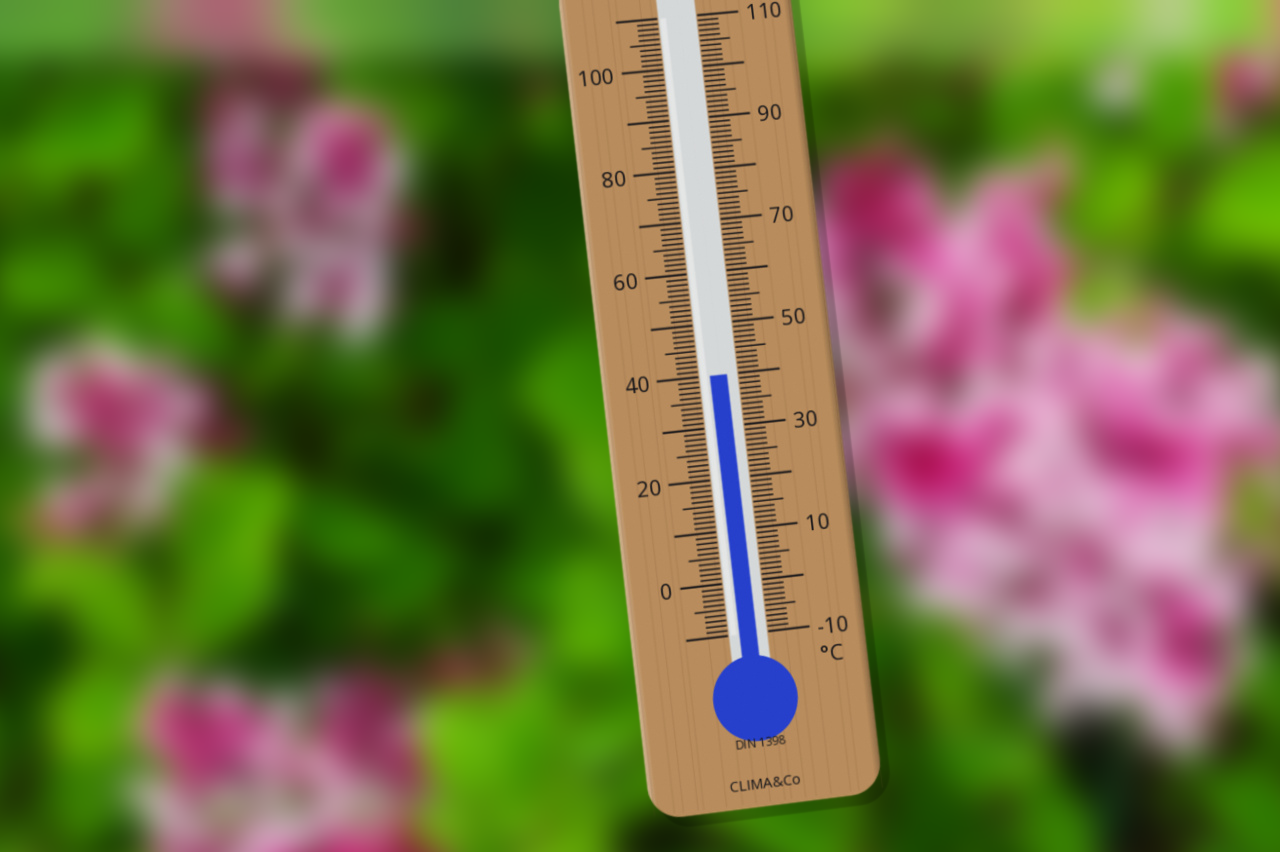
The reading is 40 (°C)
